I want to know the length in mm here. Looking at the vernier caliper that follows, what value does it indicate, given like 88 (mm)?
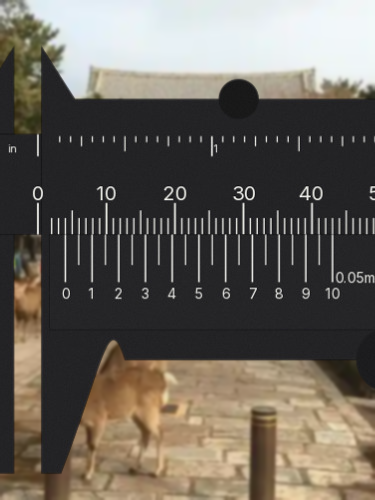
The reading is 4.0 (mm)
